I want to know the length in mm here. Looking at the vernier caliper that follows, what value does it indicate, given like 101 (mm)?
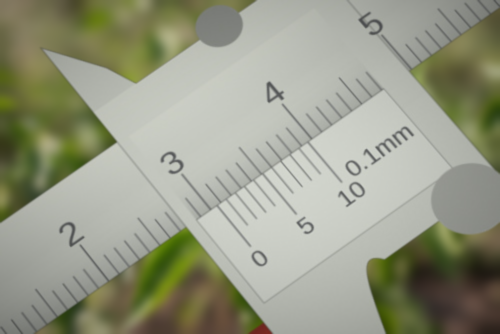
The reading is 30.6 (mm)
